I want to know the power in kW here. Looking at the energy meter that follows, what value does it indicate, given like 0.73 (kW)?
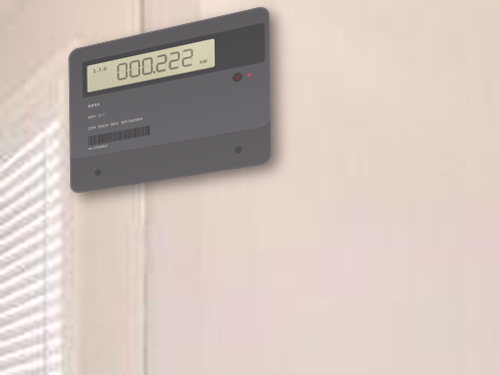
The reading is 0.222 (kW)
